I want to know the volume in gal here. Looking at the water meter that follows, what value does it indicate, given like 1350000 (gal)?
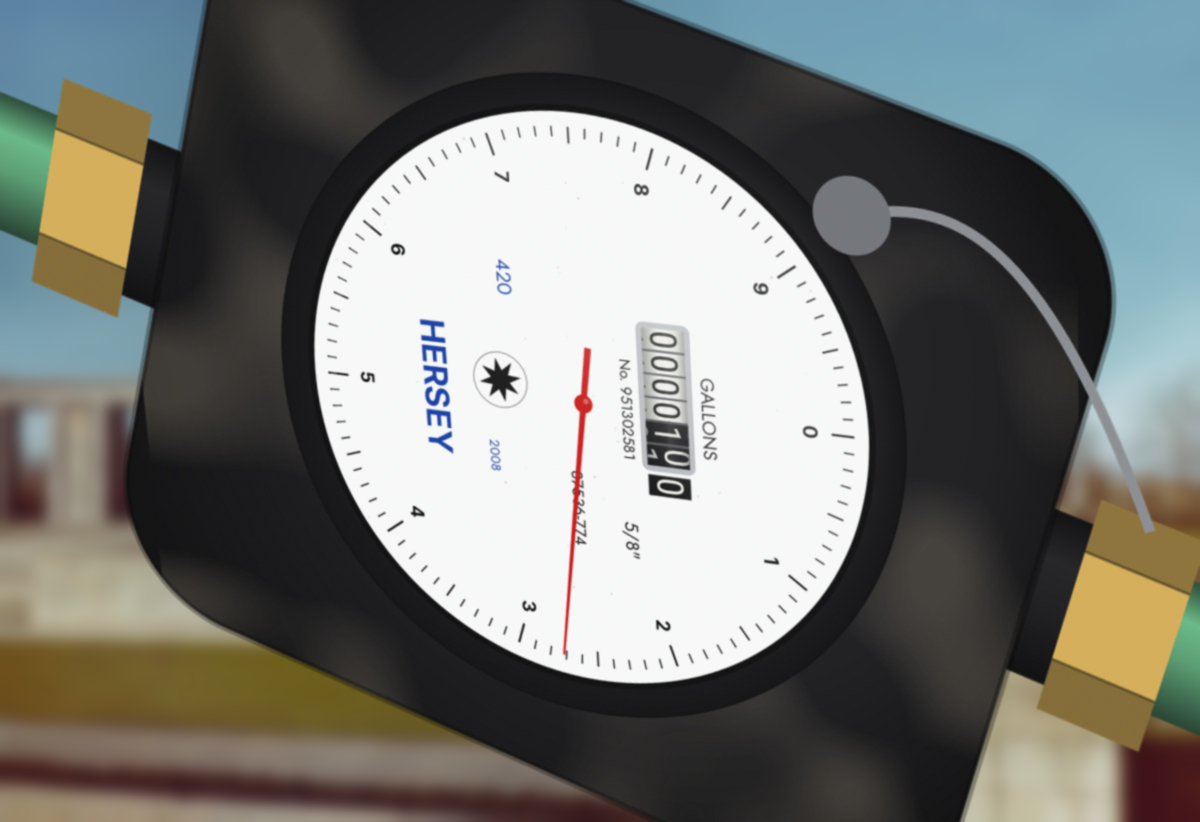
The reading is 102.7 (gal)
